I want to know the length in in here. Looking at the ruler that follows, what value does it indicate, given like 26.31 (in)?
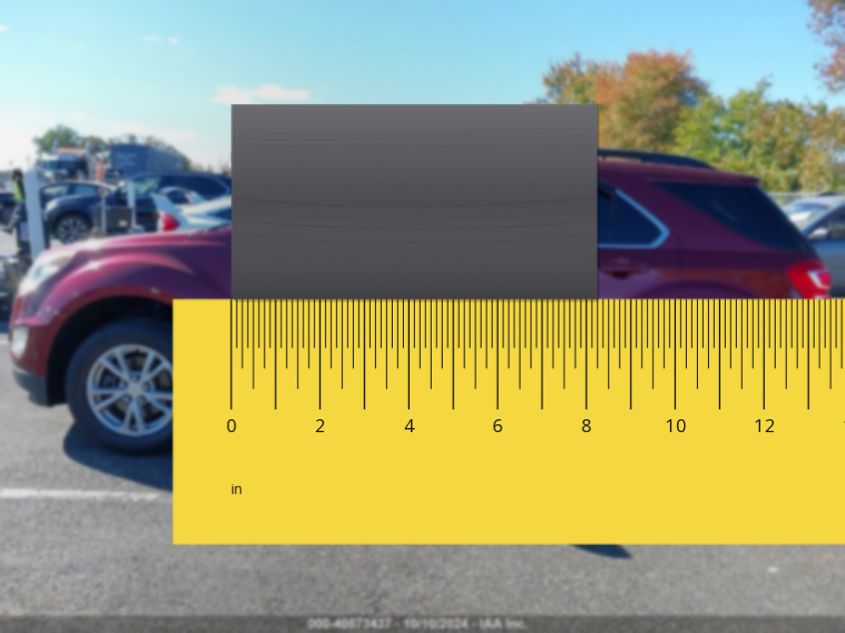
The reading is 8.25 (in)
